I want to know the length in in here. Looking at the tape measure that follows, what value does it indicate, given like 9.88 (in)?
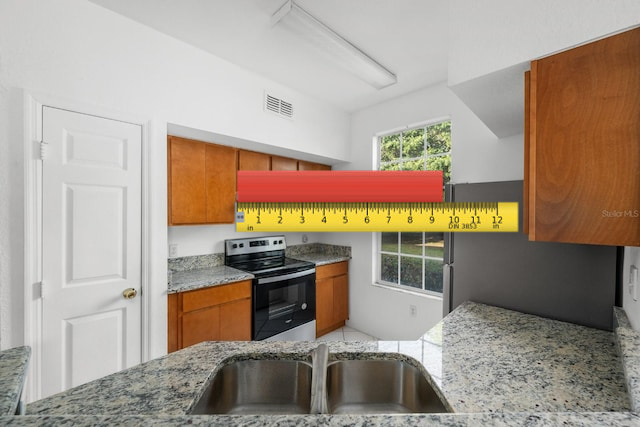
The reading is 9.5 (in)
